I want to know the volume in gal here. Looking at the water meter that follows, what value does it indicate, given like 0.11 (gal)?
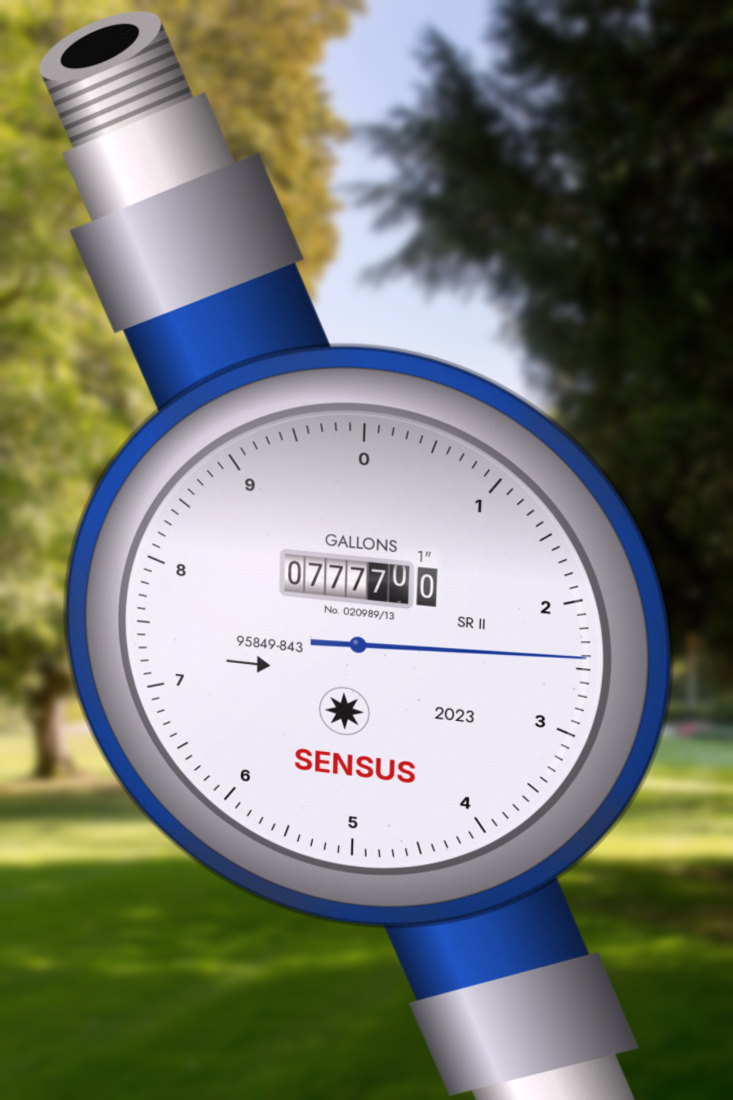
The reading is 777702.4 (gal)
